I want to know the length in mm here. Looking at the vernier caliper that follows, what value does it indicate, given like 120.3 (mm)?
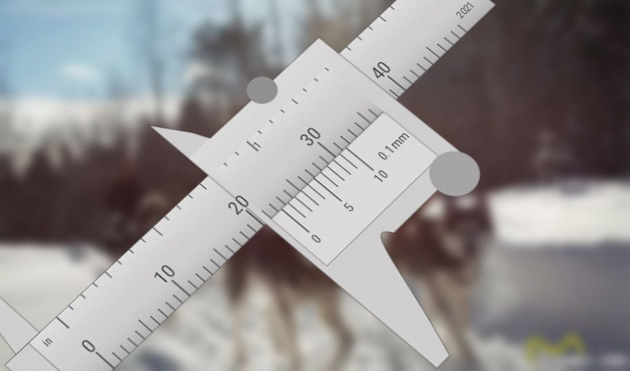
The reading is 22.4 (mm)
